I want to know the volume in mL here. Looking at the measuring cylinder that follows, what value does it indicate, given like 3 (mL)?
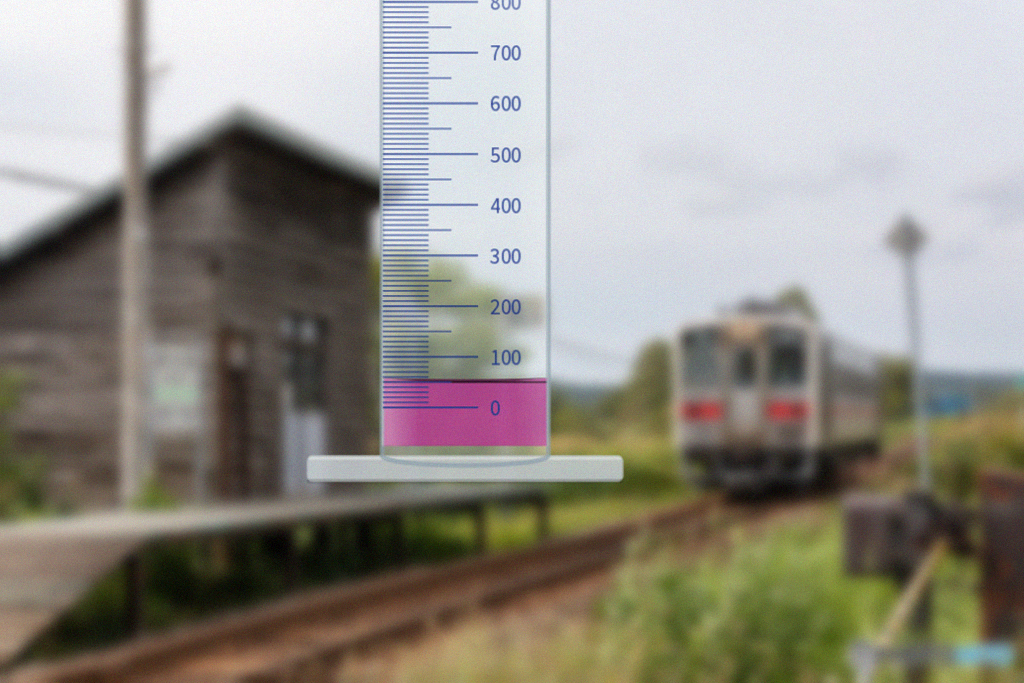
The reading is 50 (mL)
